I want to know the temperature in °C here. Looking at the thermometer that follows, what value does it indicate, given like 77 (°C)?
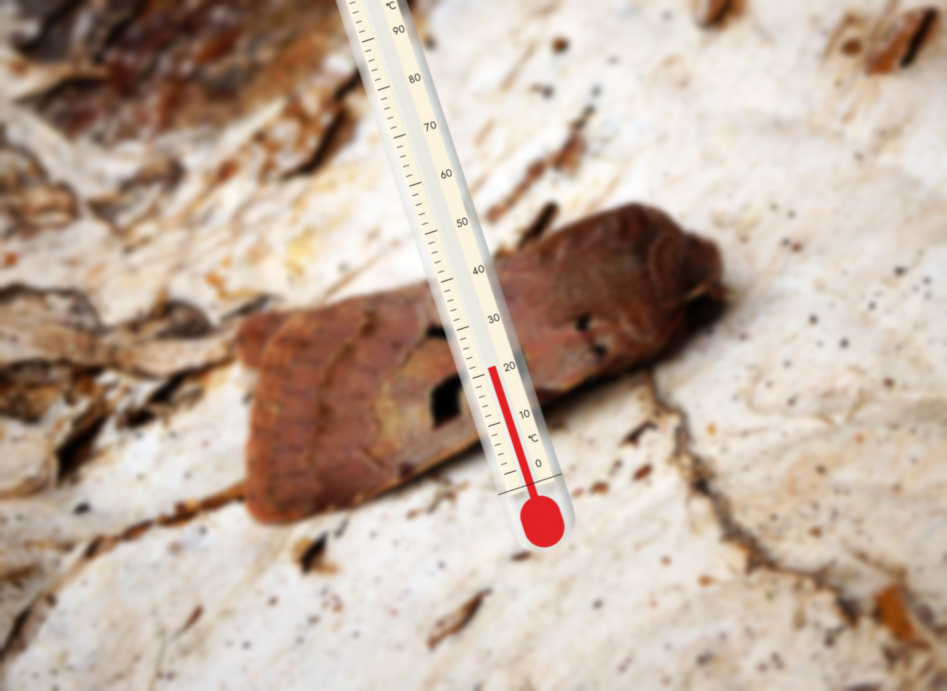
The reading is 21 (°C)
